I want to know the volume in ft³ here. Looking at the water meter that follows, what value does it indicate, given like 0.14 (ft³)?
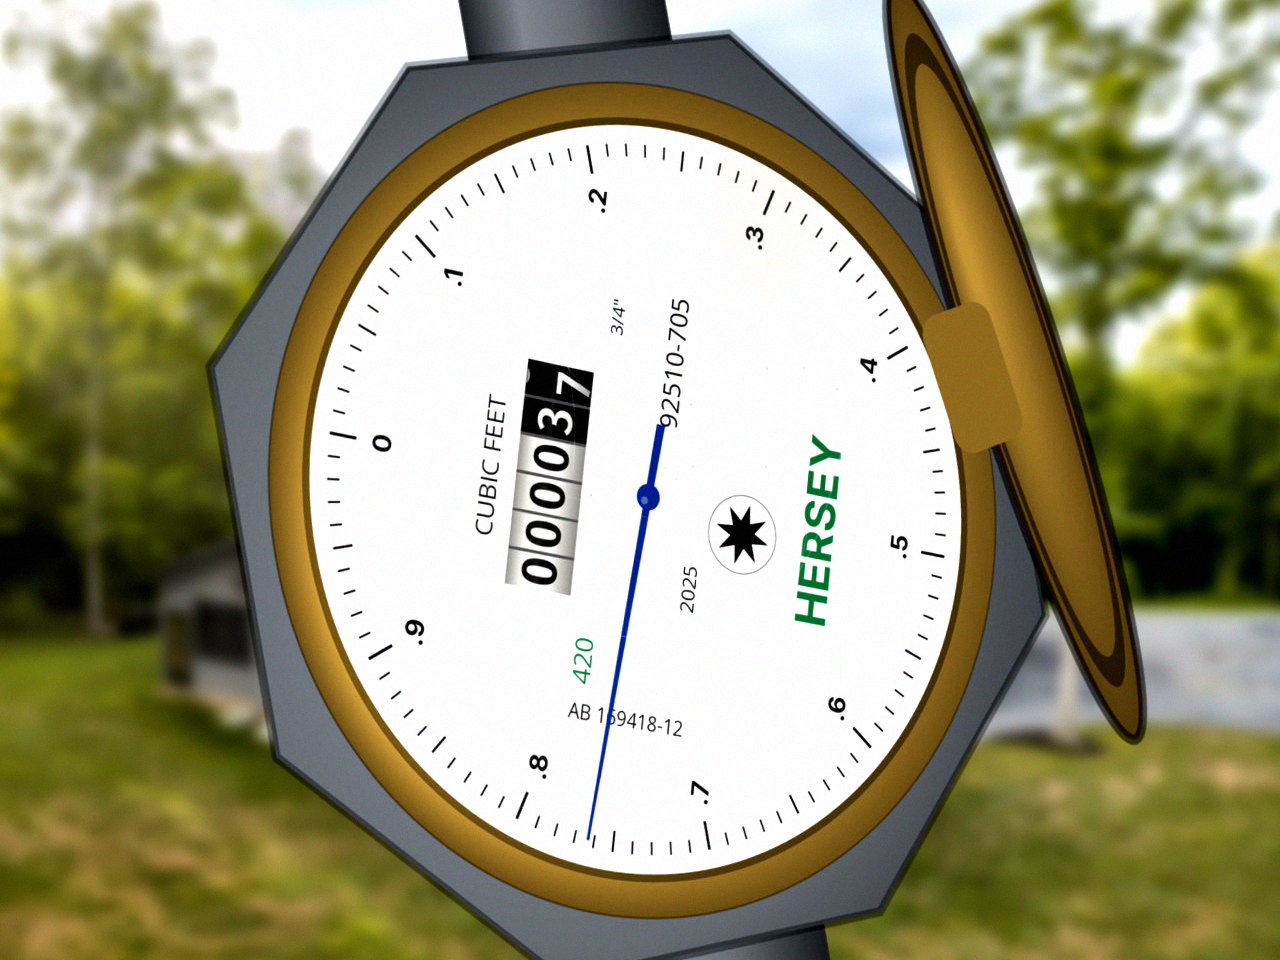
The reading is 36.76 (ft³)
